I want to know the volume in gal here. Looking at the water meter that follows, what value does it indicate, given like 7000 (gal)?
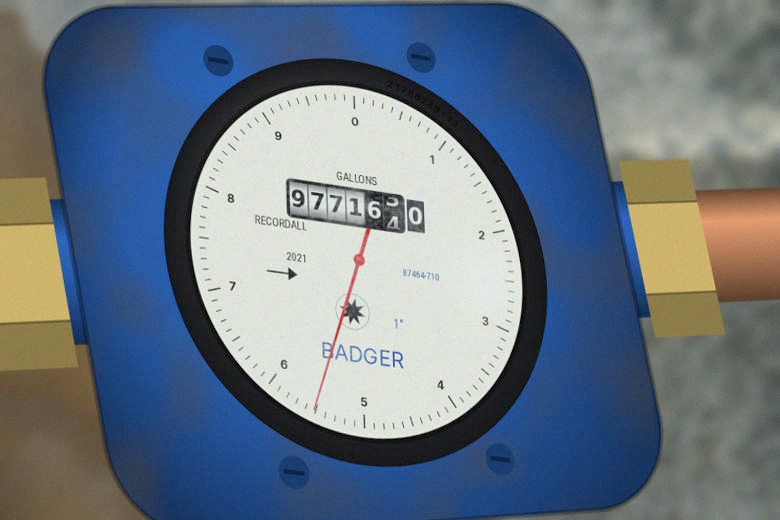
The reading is 9771635.5 (gal)
